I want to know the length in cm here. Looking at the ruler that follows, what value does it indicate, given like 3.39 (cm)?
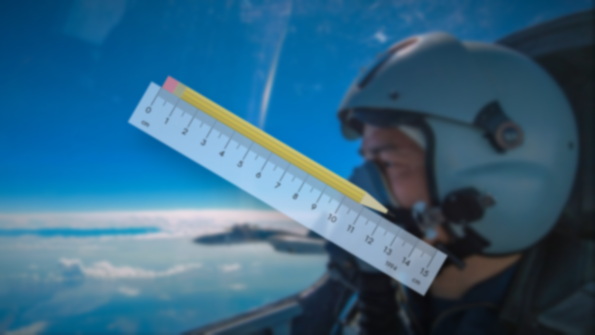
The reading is 12.5 (cm)
